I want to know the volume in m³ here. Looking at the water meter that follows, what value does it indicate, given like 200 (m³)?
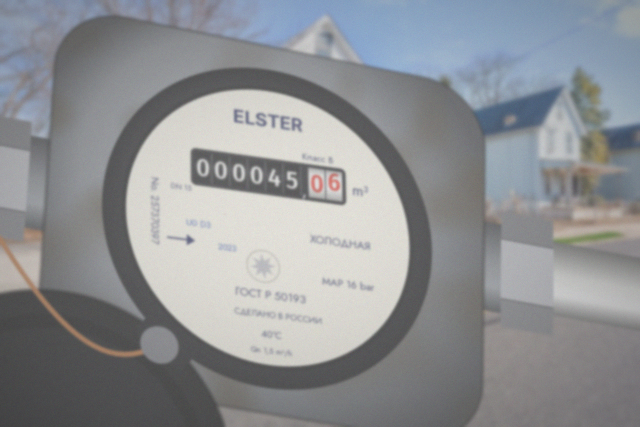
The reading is 45.06 (m³)
